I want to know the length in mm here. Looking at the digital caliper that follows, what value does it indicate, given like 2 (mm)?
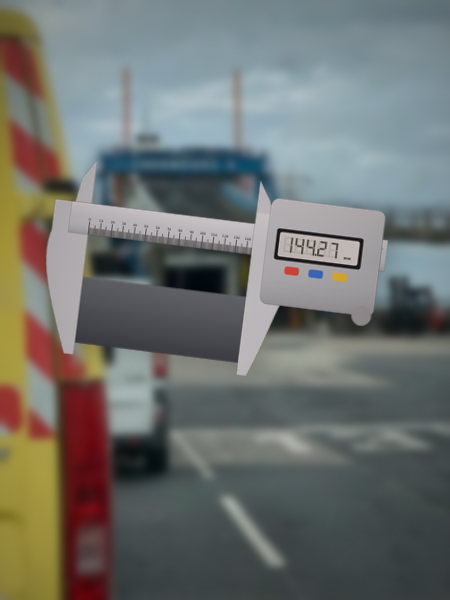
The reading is 144.27 (mm)
